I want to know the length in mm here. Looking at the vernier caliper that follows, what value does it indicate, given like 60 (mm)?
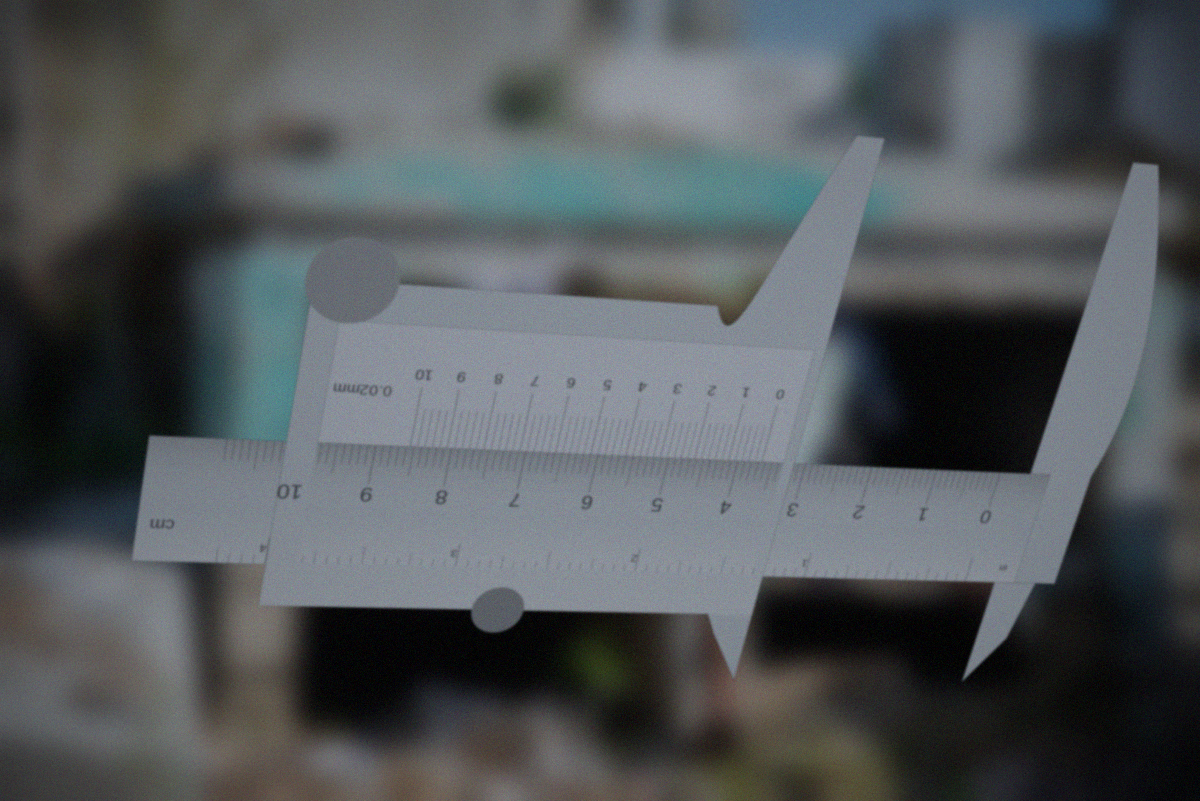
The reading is 36.5 (mm)
